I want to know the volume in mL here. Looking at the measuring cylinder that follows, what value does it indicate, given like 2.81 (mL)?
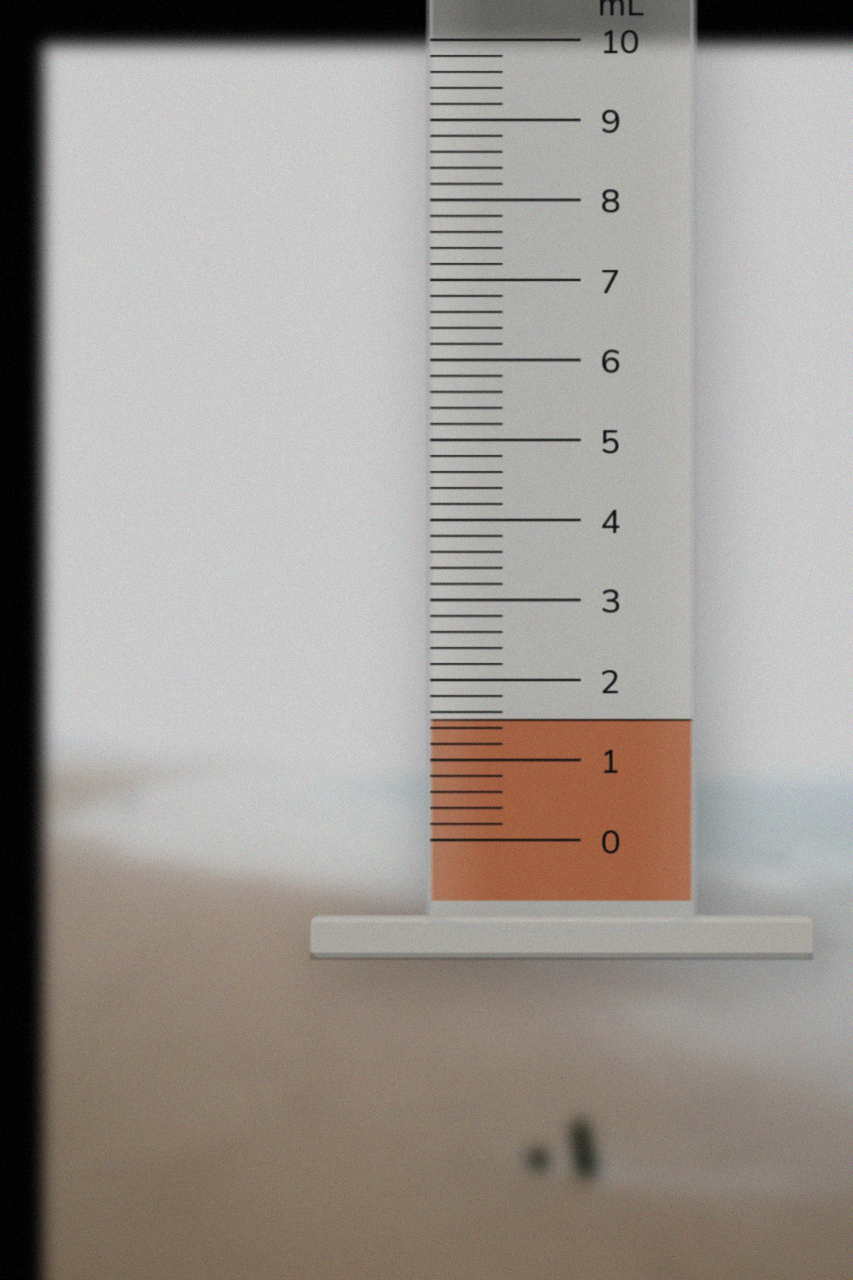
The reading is 1.5 (mL)
